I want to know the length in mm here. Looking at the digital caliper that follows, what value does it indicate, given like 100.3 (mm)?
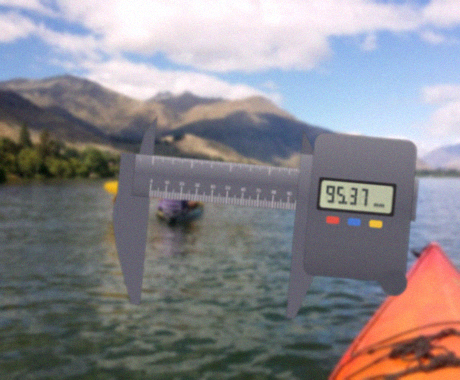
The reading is 95.37 (mm)
